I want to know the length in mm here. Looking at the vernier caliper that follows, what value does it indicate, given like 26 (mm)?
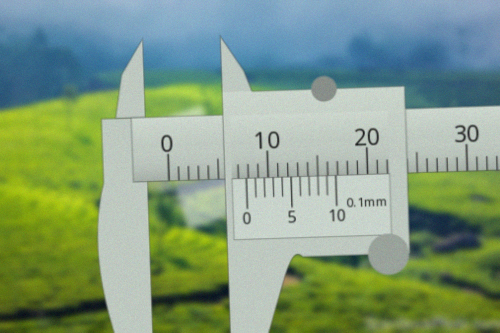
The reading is 7.8 (mm)
